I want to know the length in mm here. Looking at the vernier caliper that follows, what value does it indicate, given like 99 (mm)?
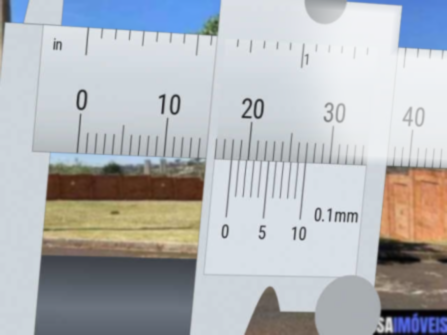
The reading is 18.0 (mm)
